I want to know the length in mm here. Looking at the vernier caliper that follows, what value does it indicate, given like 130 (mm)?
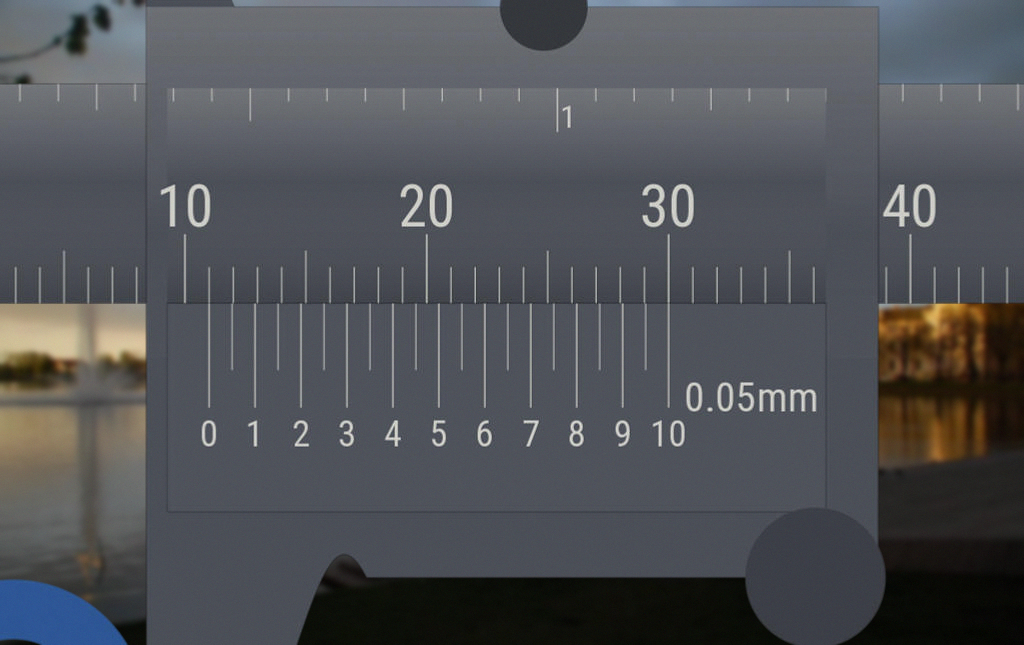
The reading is 11.00 (mm)
